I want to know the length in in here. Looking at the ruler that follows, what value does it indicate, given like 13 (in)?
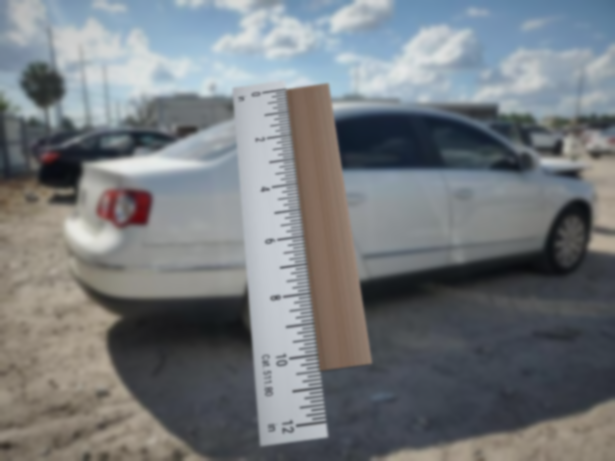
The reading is 10.5 (in)
